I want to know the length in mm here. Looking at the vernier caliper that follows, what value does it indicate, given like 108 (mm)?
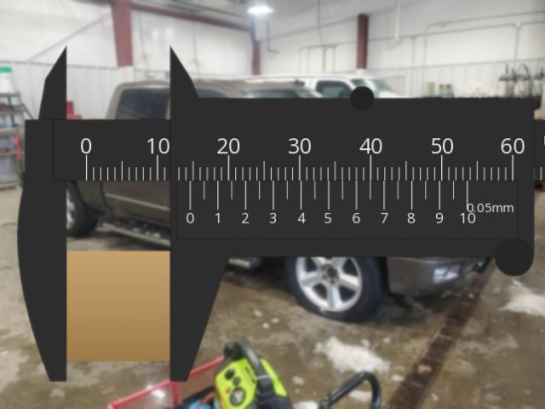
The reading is 14.6 (mm)
